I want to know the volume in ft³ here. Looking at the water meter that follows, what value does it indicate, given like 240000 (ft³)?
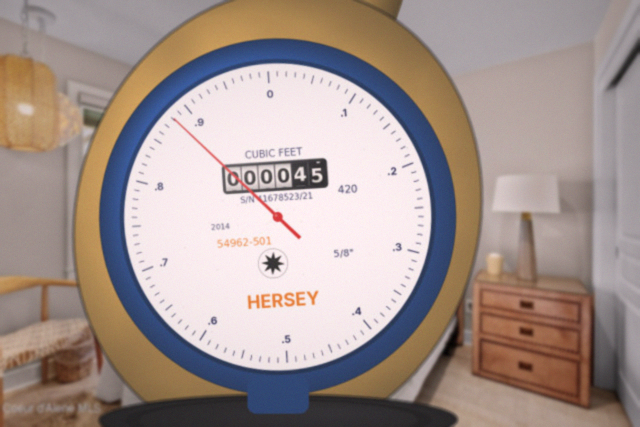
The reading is 44.88 (ft³)
